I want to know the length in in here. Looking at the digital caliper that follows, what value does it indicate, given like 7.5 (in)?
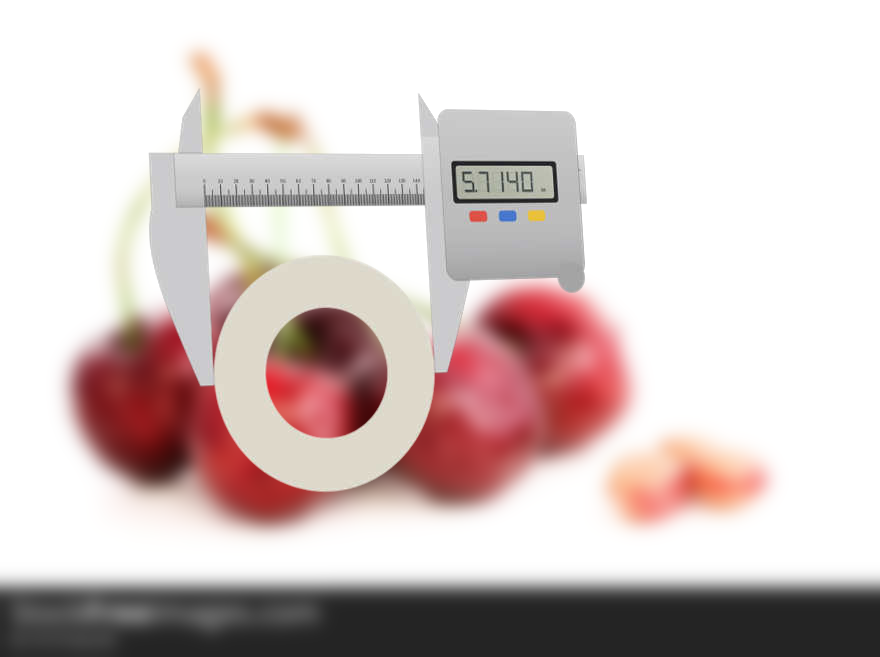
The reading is 5.7140 (in)
